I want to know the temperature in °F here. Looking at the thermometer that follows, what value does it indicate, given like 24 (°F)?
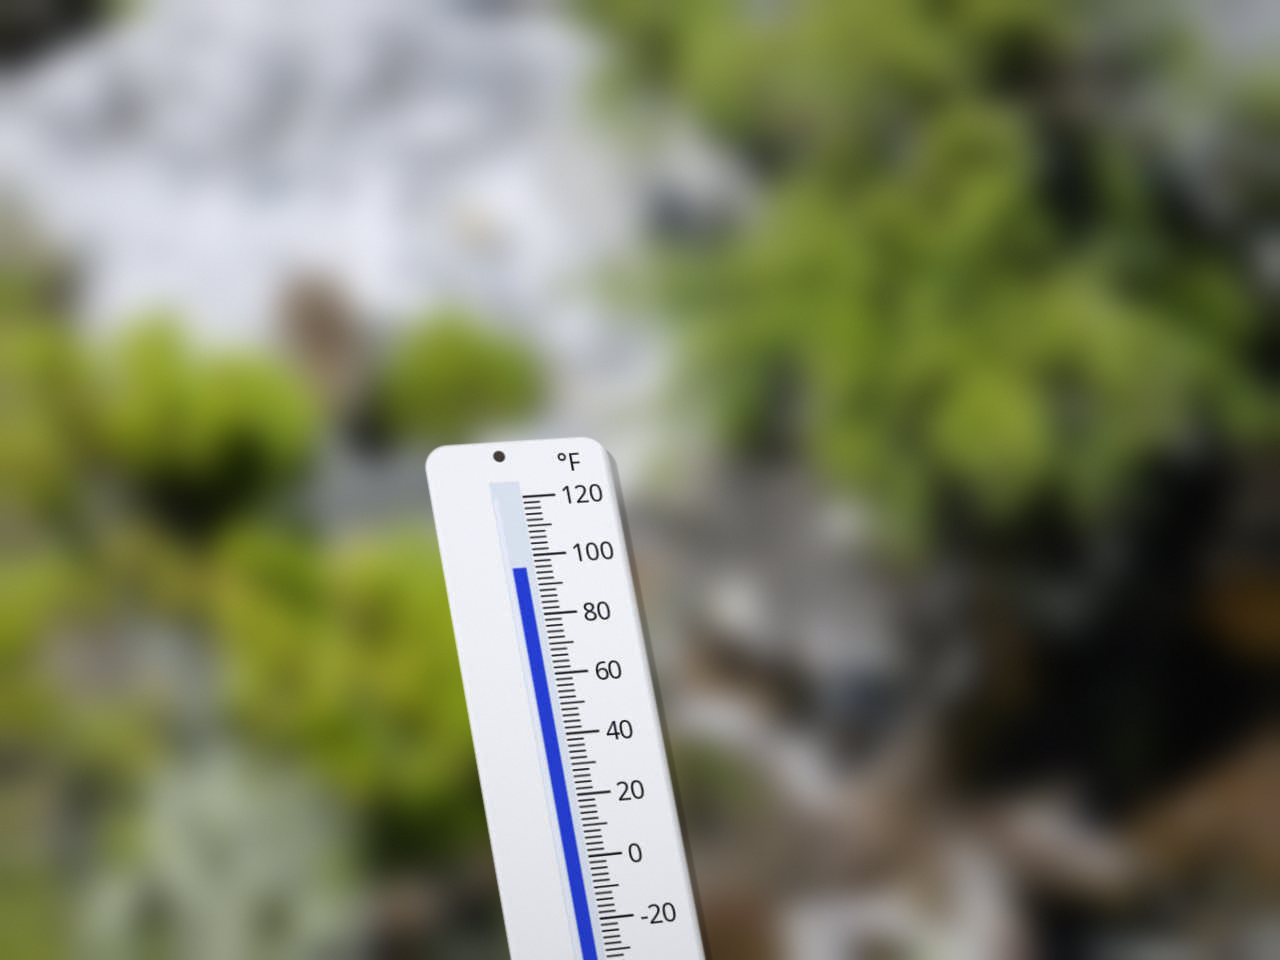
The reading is 96 (°F)
